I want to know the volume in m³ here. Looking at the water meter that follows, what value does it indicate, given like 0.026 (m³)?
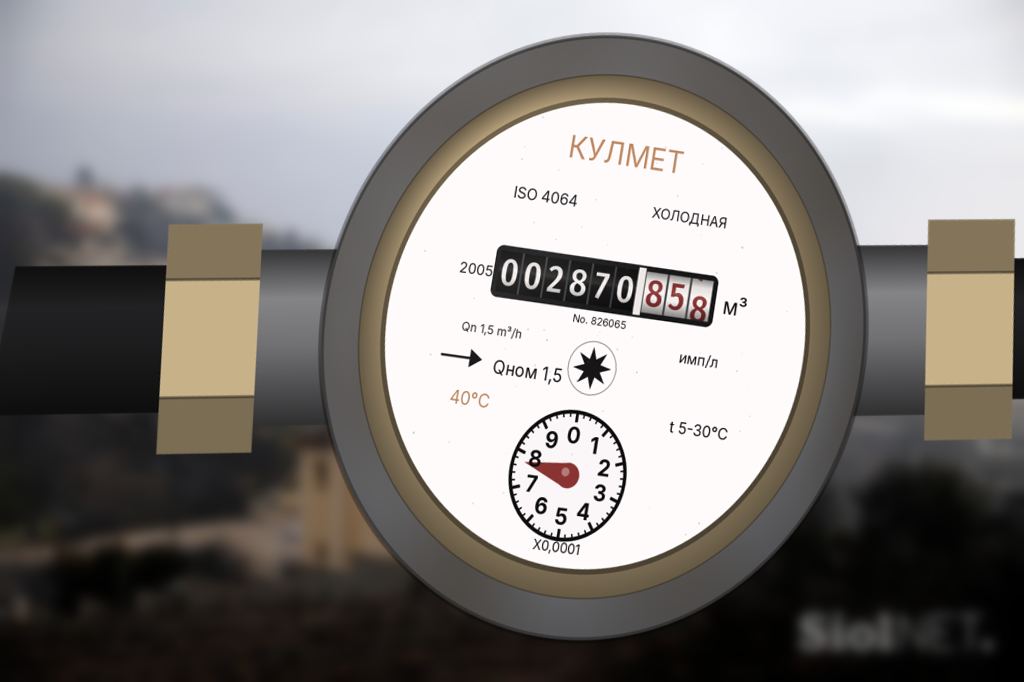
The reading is 2870.8577 (m³)
